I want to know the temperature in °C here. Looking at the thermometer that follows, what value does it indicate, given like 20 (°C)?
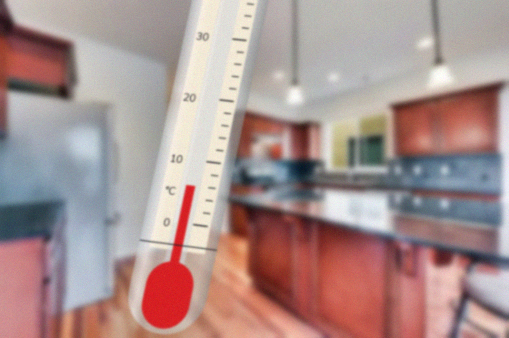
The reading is 6 (°C)
